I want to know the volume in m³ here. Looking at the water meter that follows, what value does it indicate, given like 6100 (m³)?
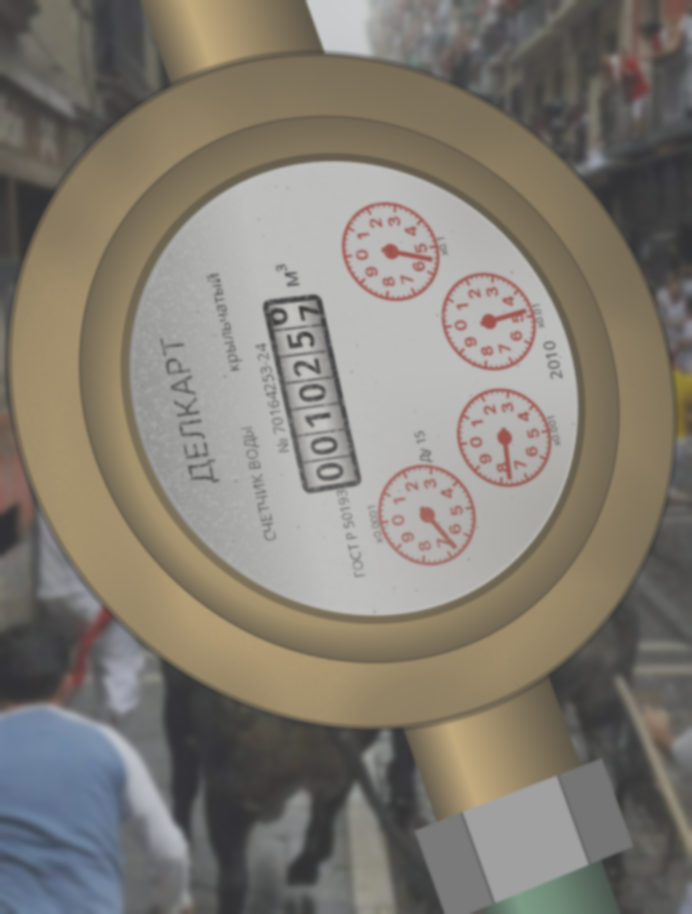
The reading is 10256.5476 (m³)
